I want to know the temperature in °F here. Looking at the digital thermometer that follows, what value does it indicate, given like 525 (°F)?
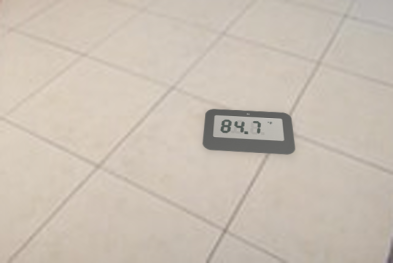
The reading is 84.7 (°F)
